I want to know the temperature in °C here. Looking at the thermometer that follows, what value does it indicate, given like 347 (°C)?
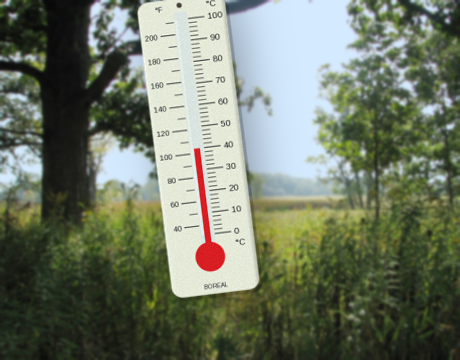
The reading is 40 (°C)
